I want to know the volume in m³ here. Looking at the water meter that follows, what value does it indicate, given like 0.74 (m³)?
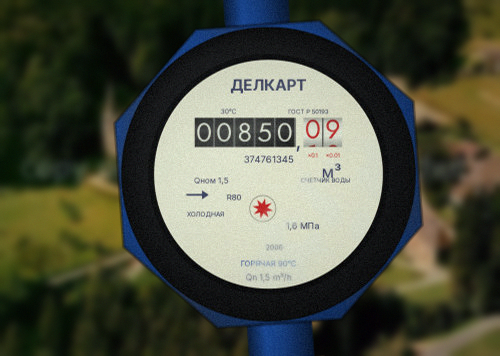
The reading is 850.09 (m³)
